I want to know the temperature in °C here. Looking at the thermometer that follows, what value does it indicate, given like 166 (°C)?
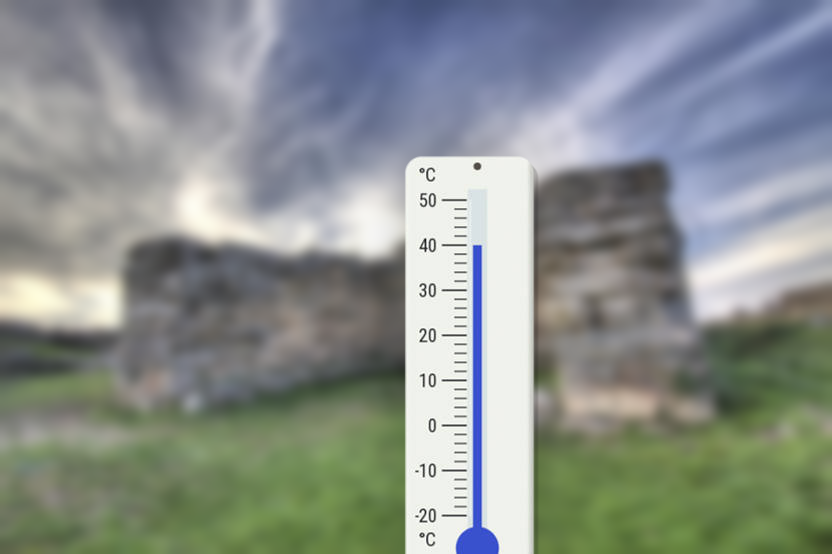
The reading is 40 (°C)
